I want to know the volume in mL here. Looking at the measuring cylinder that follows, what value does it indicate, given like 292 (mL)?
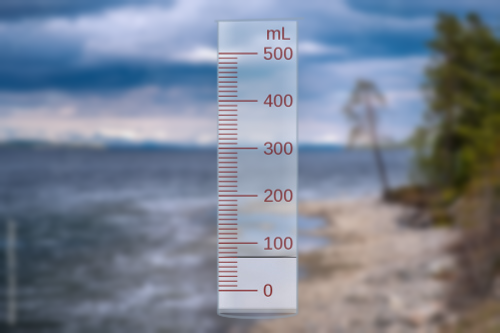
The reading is 70 (mL)
